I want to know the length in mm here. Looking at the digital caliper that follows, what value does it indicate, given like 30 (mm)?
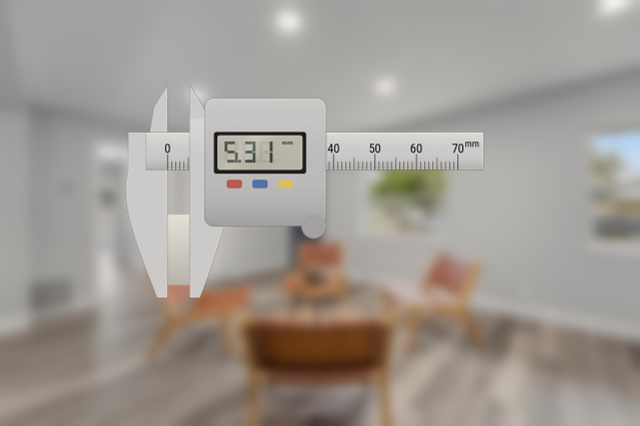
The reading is 5.31 (mm)
